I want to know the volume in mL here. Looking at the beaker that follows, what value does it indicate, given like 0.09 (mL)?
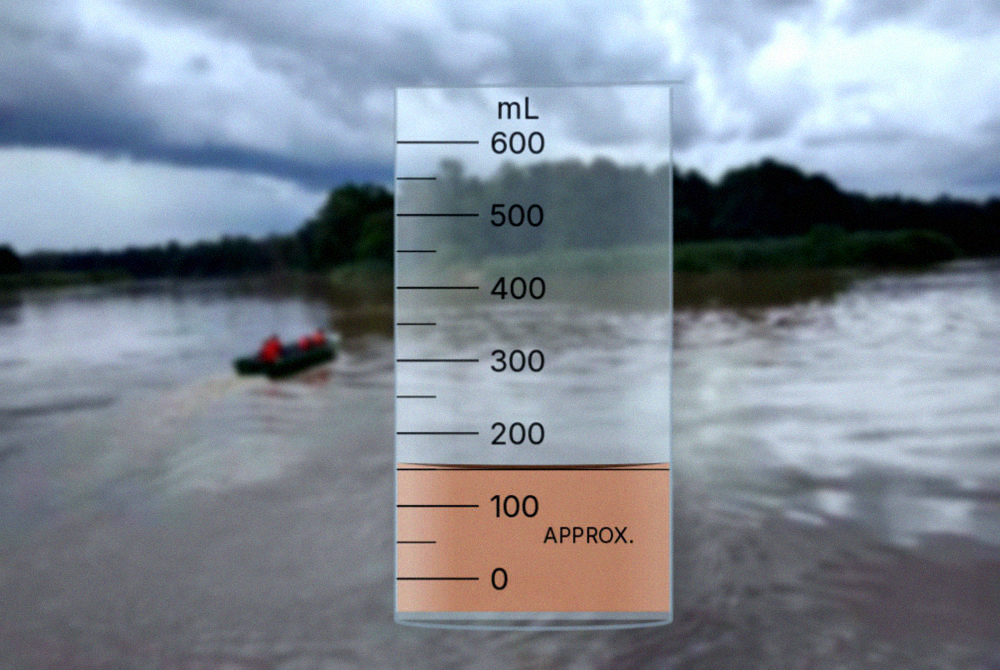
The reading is 150 (mL)
